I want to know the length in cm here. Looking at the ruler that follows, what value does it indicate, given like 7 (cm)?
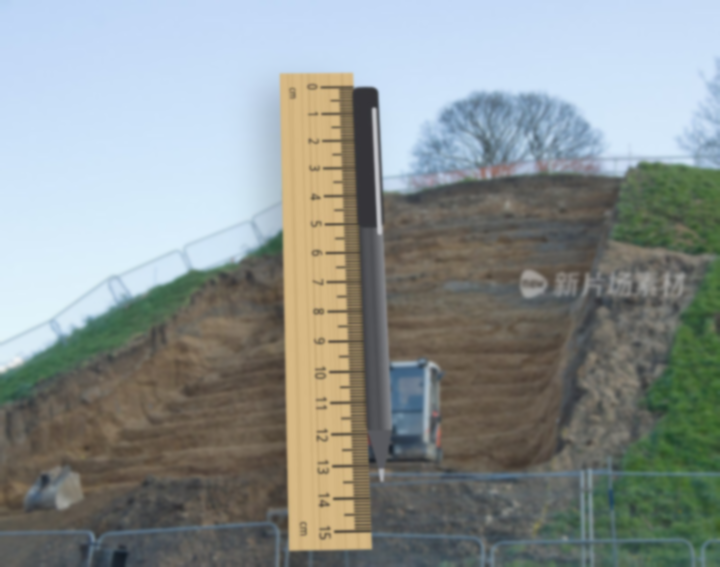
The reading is 13.5 (cm)
